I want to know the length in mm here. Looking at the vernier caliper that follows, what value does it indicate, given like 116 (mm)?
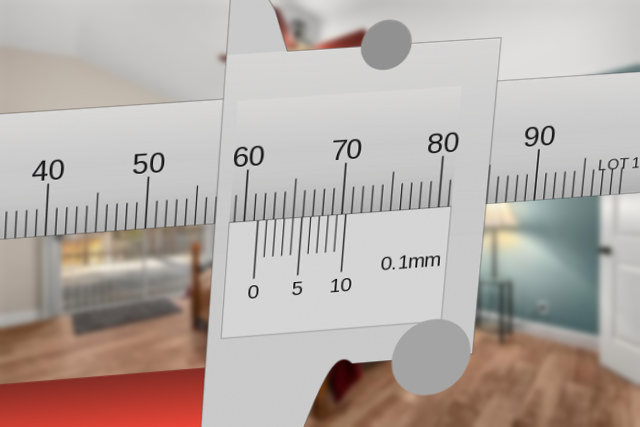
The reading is 61.4 (mm)
